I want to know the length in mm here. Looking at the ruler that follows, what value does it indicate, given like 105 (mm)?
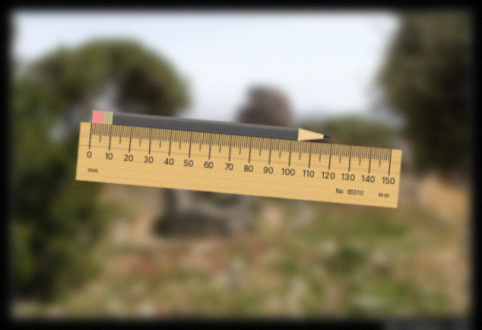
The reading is 120 (mm)
